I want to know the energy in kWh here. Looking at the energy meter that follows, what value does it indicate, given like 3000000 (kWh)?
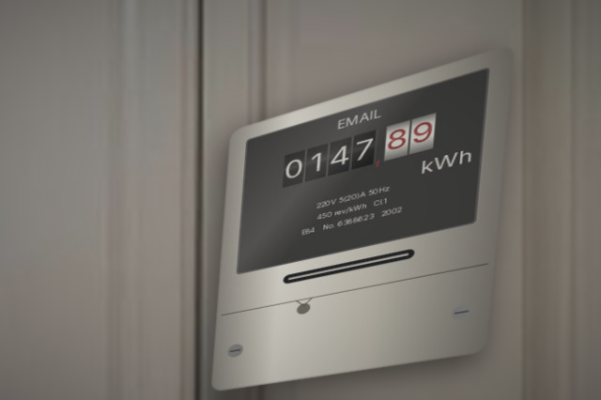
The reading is 147.89 (kWh)
